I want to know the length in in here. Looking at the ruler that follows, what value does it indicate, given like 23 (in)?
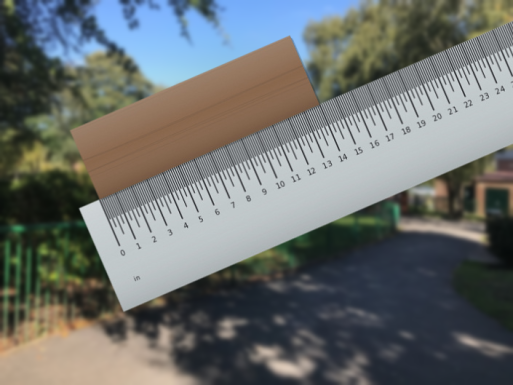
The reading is 14 (in)
